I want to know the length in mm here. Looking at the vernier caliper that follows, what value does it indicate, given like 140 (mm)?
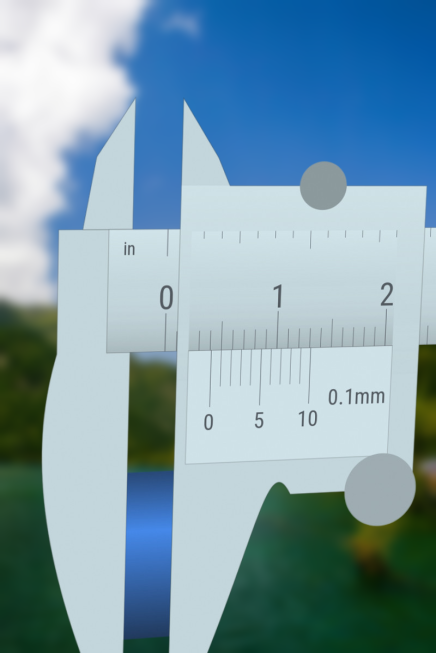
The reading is 4.1 (mm)
